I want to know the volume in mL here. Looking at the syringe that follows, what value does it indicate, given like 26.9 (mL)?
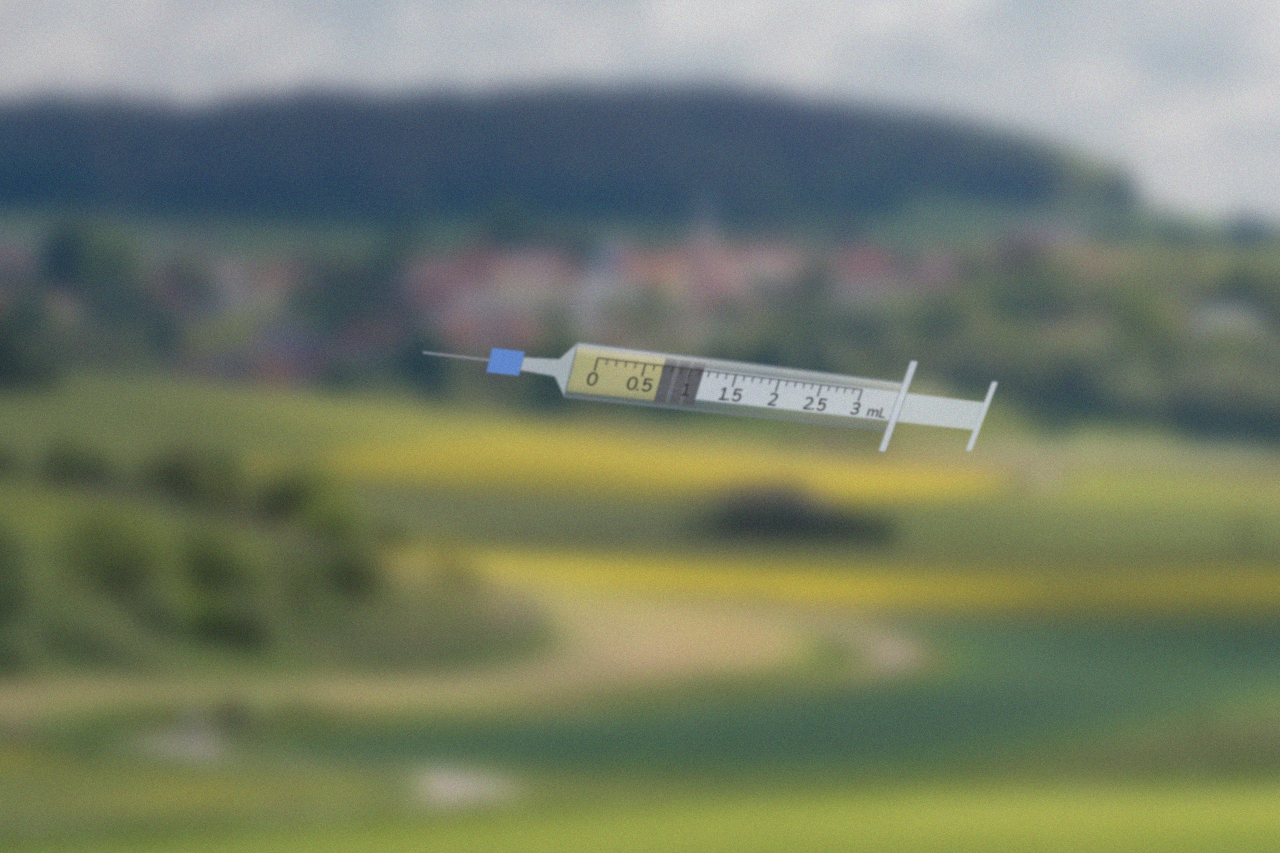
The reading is 0.7 (mL)
